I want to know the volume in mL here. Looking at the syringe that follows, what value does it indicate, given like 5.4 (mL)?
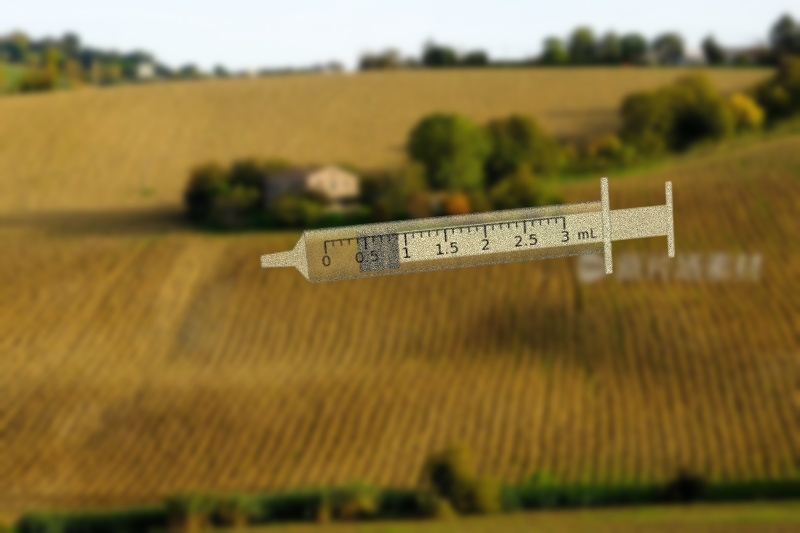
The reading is 0.4 (mL)
